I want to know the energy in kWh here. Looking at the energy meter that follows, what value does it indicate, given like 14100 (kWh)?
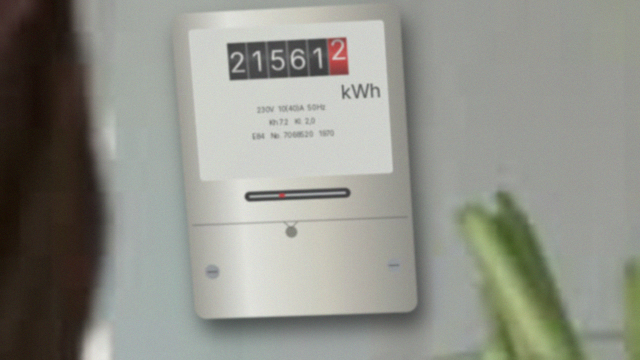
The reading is 21561.2 (kWh)
